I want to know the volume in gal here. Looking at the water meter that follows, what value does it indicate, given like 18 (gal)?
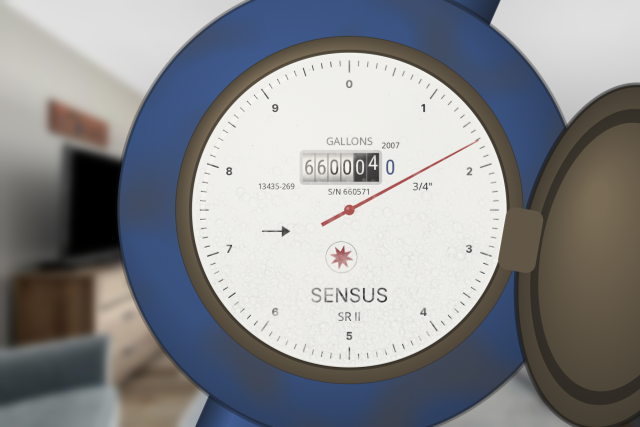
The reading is 6600041.7 (gal)
